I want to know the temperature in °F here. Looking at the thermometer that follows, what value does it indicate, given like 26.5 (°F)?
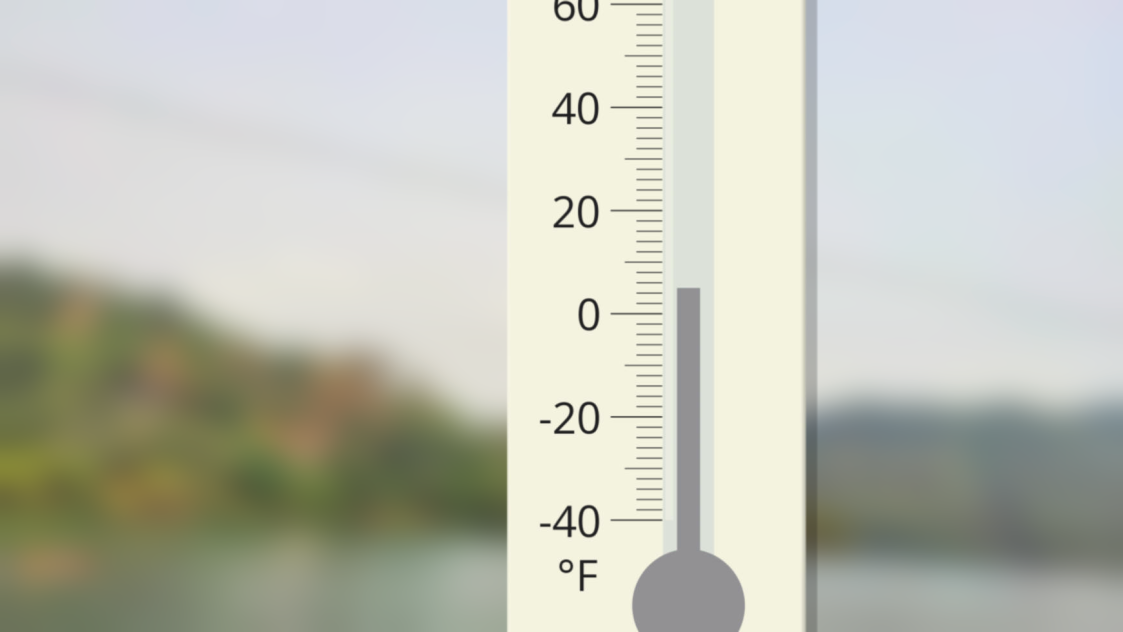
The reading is 5 (°F)
